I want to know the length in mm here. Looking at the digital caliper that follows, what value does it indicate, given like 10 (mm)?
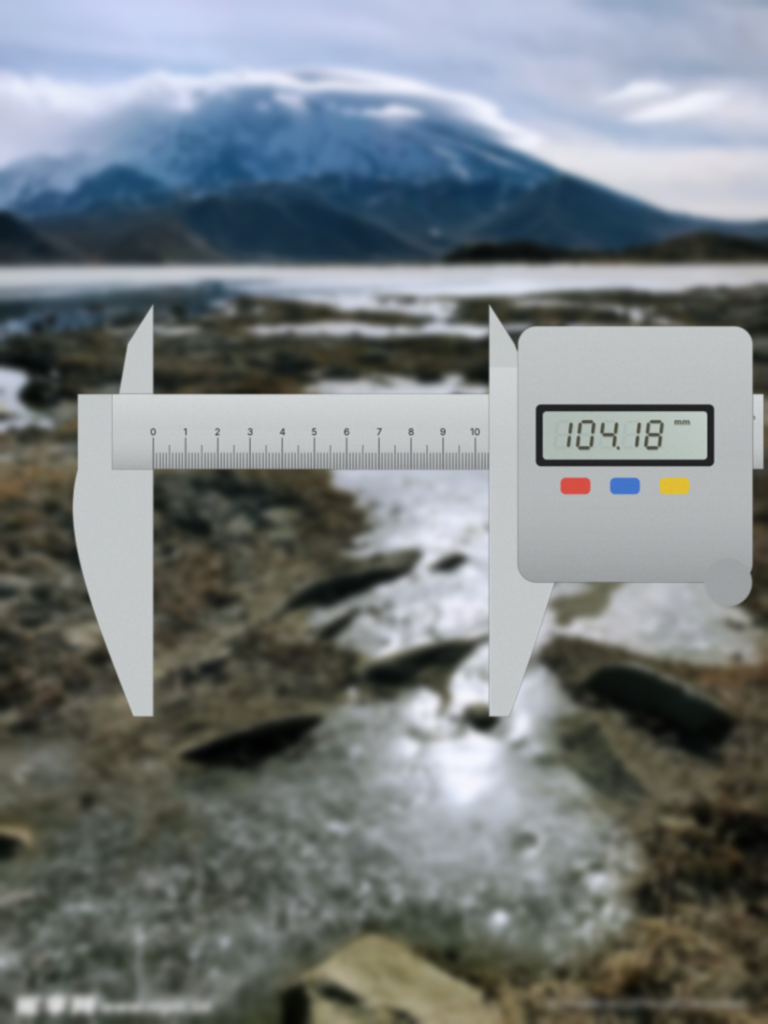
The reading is 104.18 (mm)
